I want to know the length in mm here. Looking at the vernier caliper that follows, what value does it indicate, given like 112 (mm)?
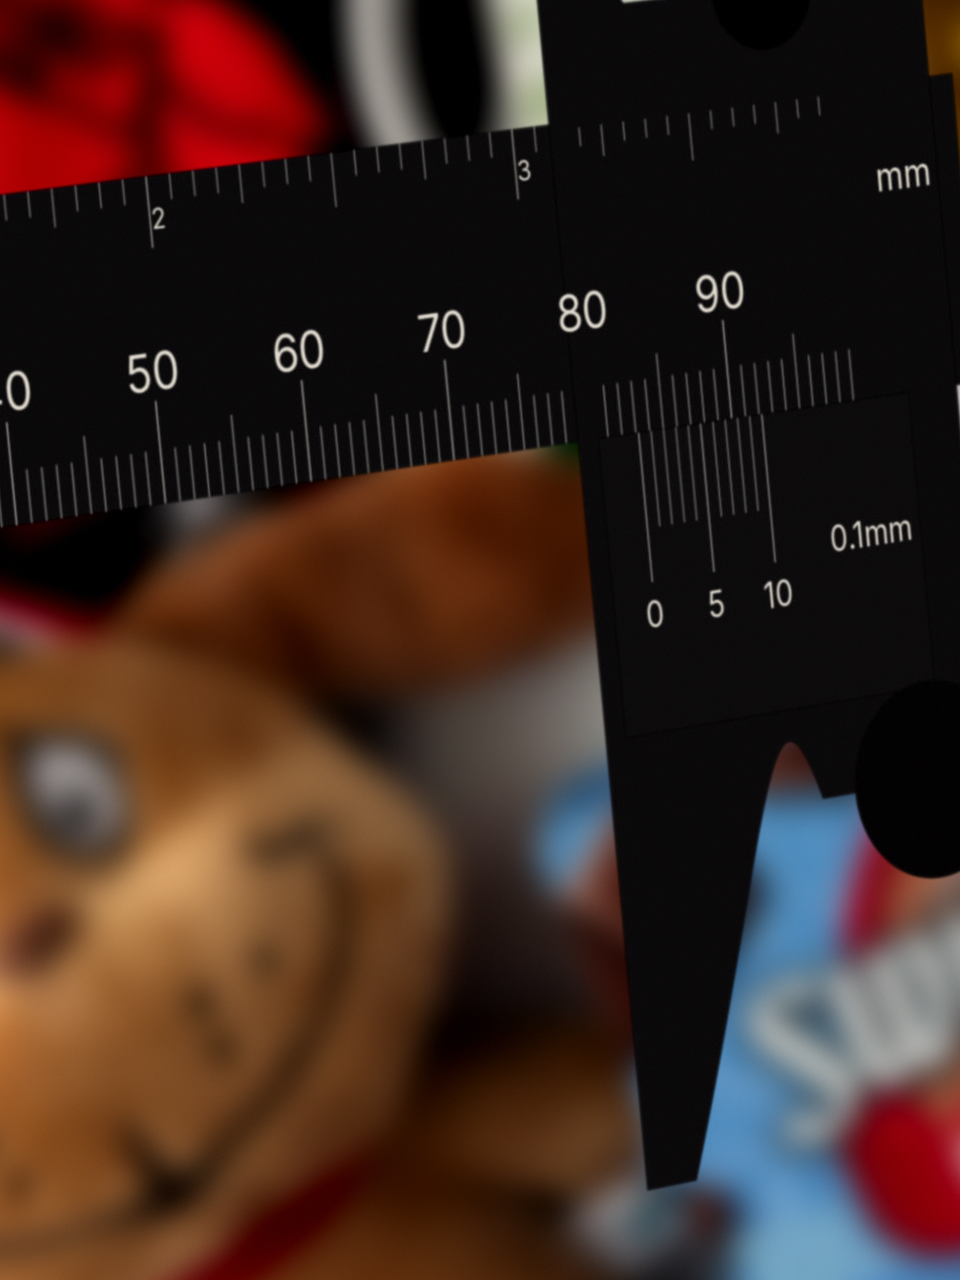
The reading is 83.2 (mm)
